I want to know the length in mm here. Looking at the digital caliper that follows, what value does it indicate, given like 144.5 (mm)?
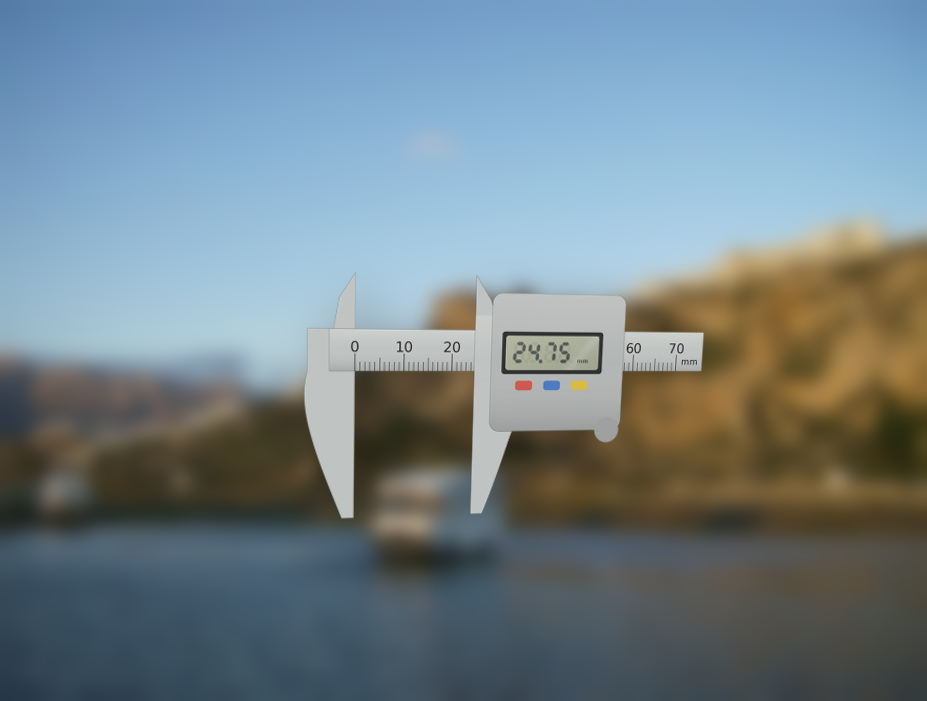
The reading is 24.75 (mm)
